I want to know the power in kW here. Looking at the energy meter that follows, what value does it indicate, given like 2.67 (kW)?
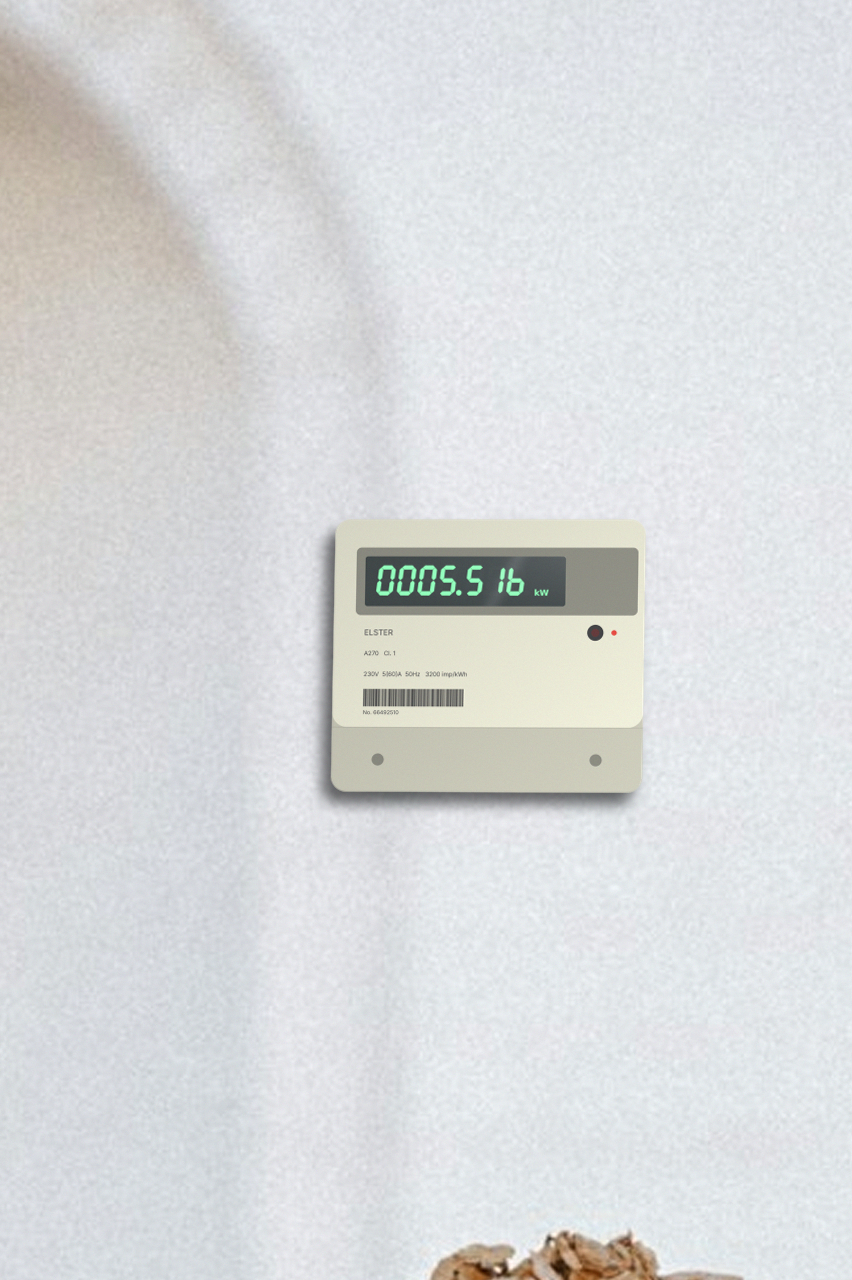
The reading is 5.516 (kW)
